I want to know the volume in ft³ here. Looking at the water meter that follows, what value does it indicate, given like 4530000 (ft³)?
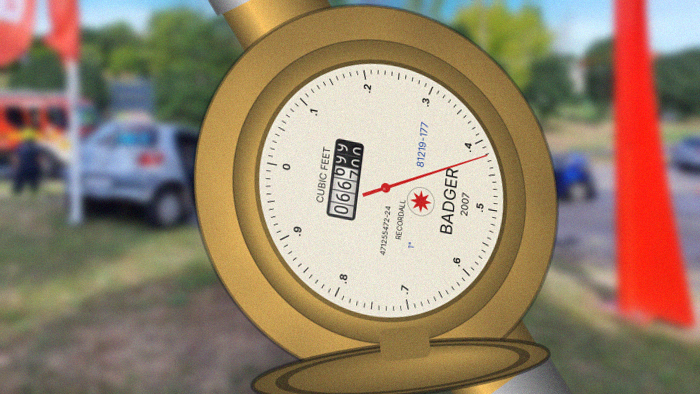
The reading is 66699.42 (ft³)
